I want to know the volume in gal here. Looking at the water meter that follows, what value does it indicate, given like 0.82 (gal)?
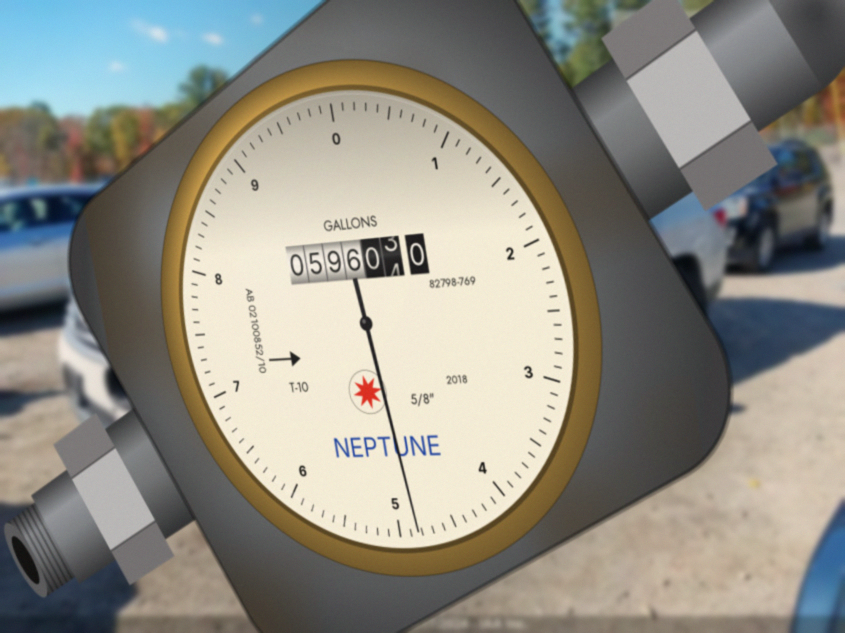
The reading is 596034.8 (gal)
